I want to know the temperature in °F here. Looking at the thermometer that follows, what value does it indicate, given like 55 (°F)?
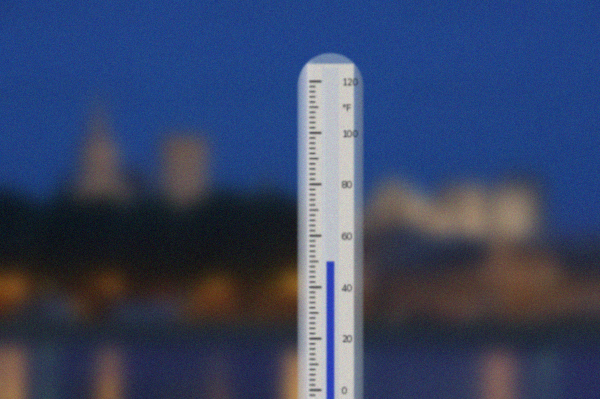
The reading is 50 (°F)
